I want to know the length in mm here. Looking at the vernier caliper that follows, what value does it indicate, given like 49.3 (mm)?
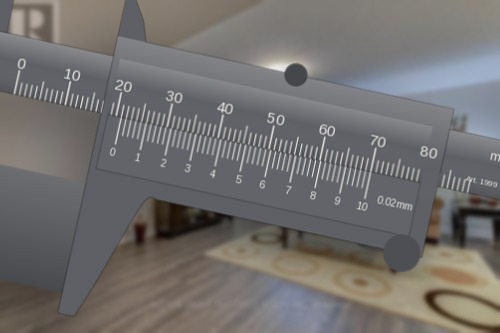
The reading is 21.0 (mm)
